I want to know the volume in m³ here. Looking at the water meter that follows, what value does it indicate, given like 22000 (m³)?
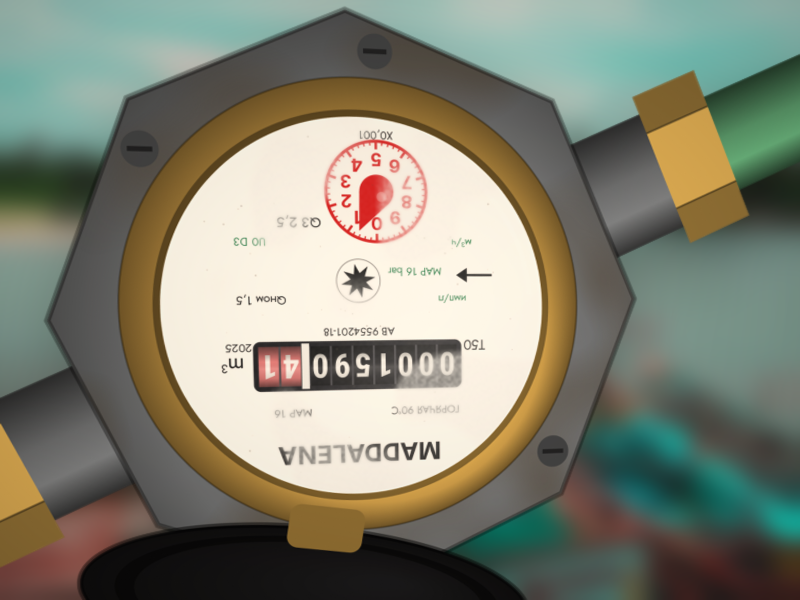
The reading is 1590.410 (m³)
